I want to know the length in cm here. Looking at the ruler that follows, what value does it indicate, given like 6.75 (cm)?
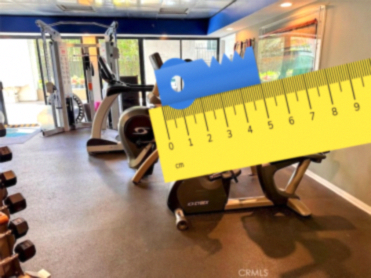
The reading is 5 (cm)
